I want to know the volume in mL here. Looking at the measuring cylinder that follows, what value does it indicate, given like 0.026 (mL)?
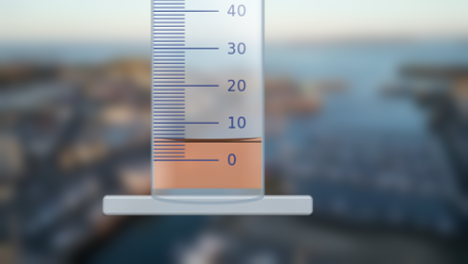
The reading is 5 (mL)
